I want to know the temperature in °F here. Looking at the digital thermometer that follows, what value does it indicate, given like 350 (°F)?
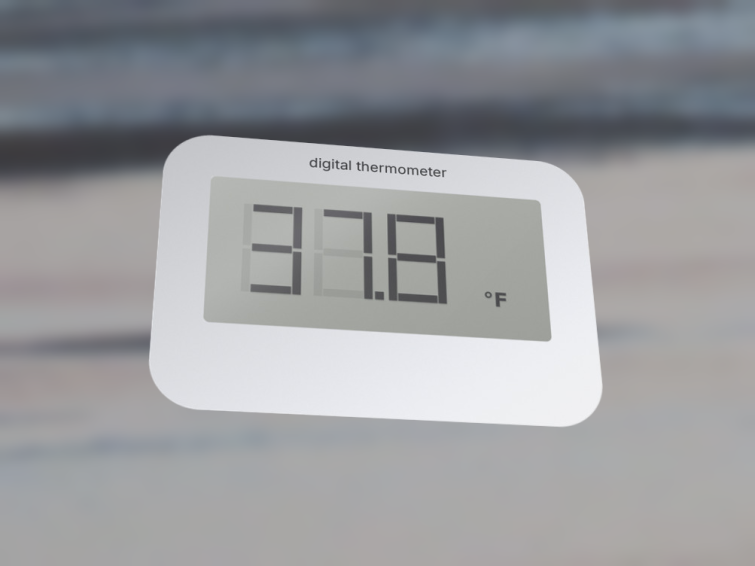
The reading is 37.8 (°F)
